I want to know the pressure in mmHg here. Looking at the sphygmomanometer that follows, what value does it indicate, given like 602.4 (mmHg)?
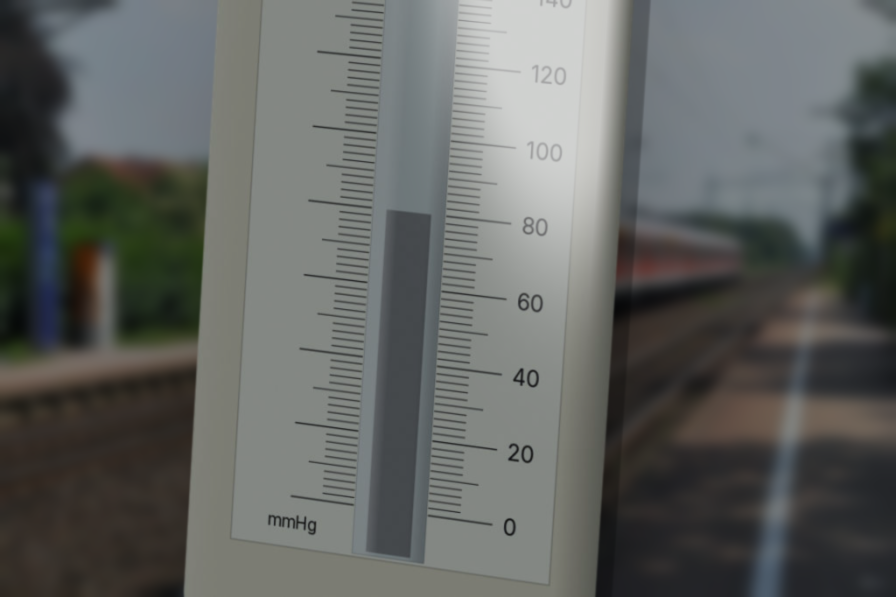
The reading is 80 (mmHg)
